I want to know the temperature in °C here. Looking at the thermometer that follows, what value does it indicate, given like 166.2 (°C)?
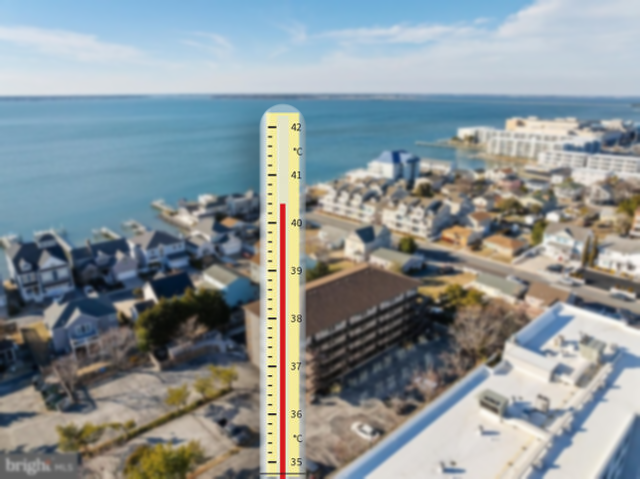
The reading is 40.4 (°C)
